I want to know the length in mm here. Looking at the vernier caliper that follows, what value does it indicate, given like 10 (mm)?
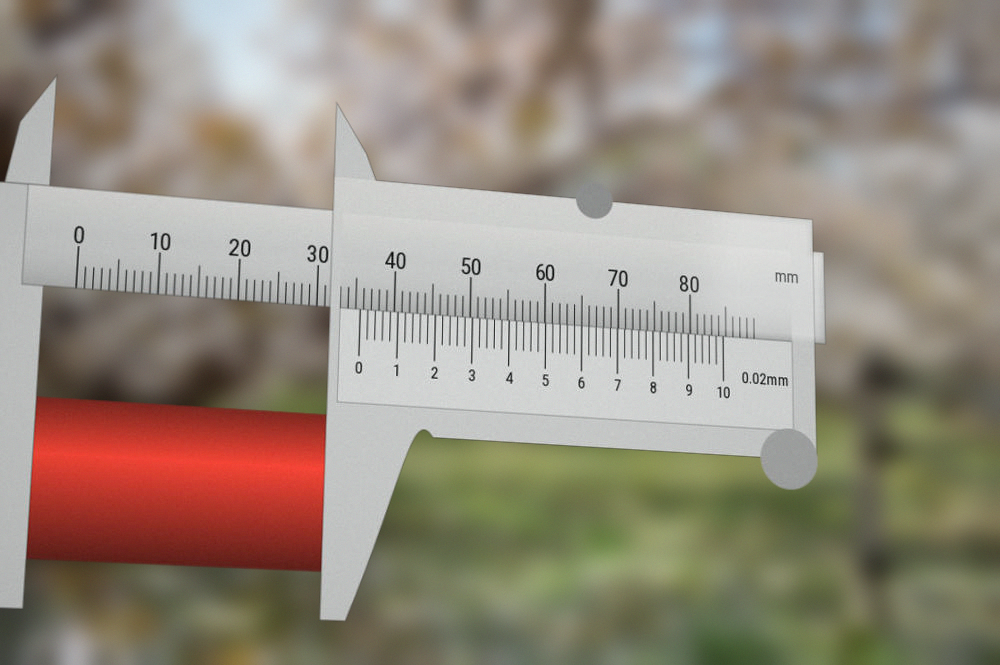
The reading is 35.6 (mm)
